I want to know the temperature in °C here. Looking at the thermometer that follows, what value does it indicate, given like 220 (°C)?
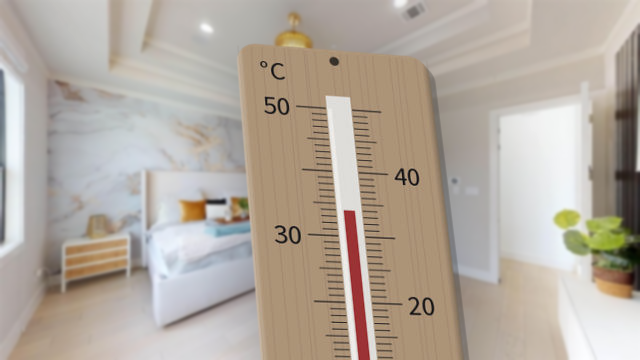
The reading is 34 (°C)
